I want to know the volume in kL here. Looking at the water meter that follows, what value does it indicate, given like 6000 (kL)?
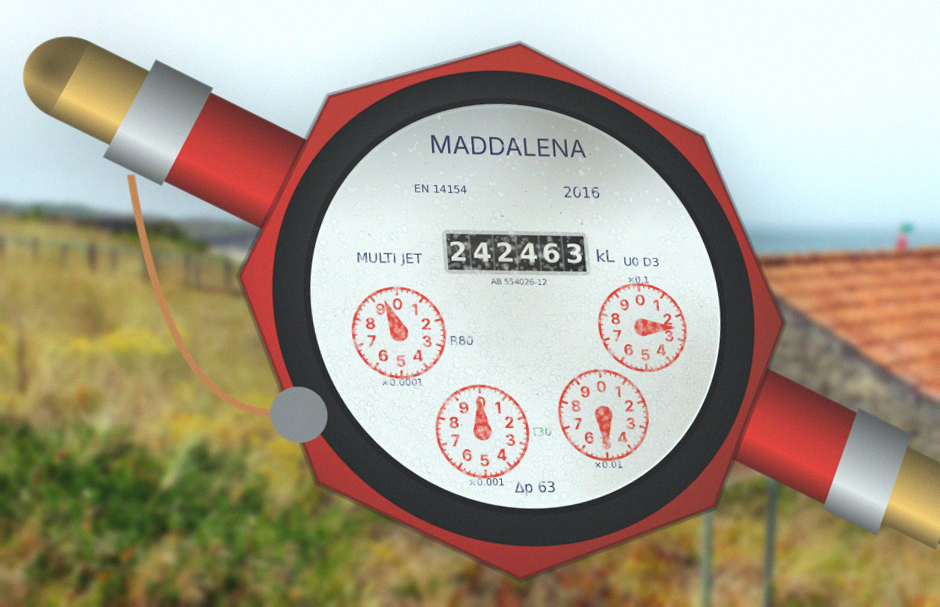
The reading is 242463.2499 (kL)
